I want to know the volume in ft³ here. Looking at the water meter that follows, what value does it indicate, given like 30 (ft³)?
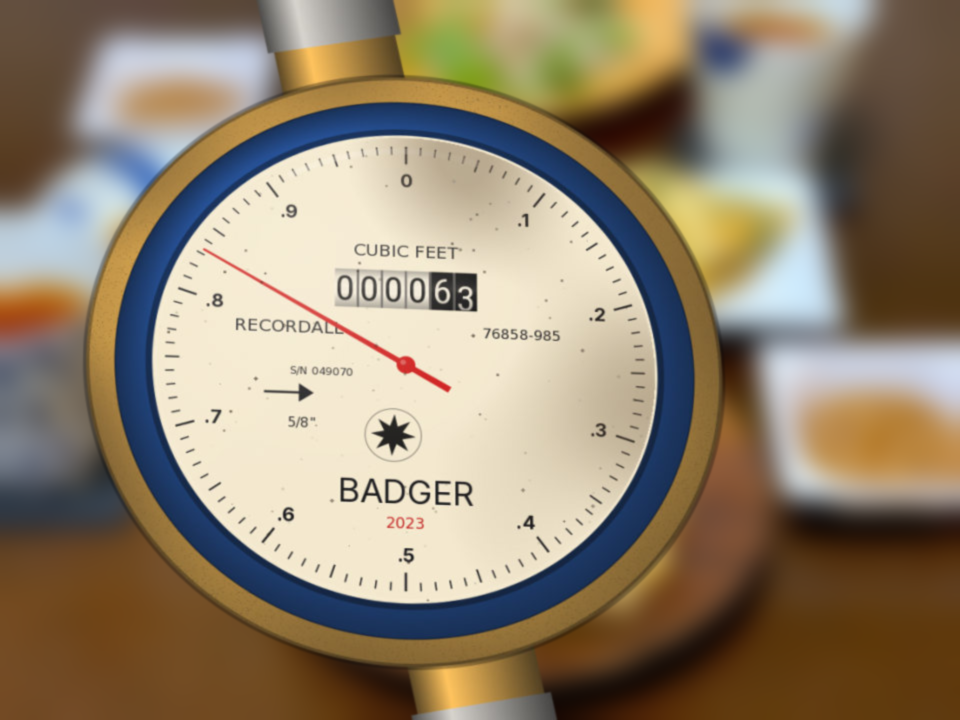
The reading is 62.83 (ft³)
